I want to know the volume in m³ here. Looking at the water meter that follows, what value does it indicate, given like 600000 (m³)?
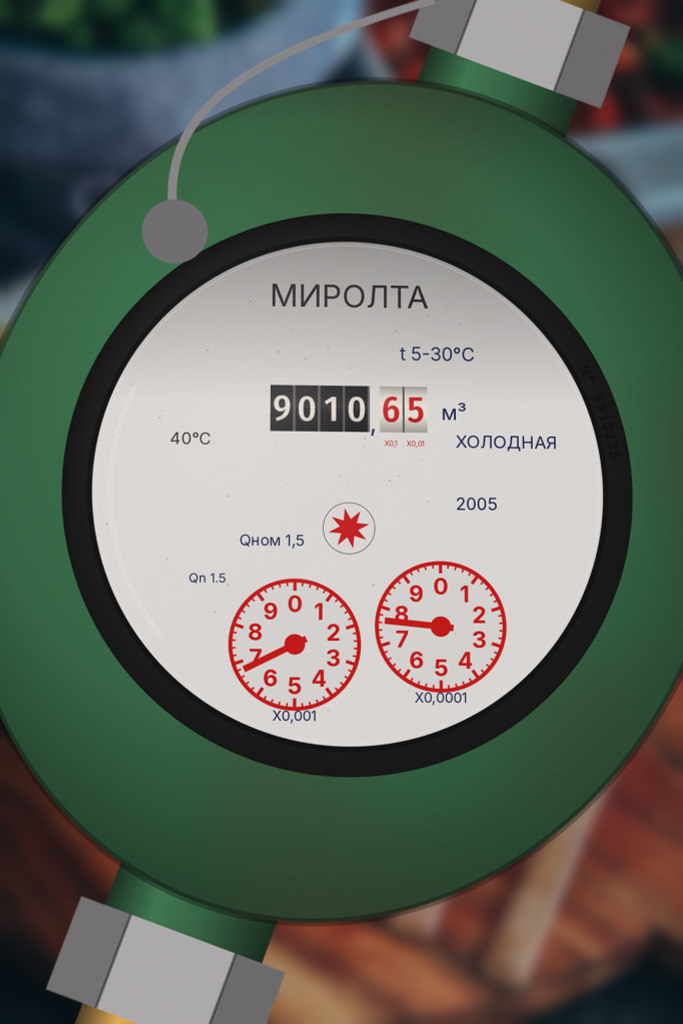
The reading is 9010.6567 (m³)
